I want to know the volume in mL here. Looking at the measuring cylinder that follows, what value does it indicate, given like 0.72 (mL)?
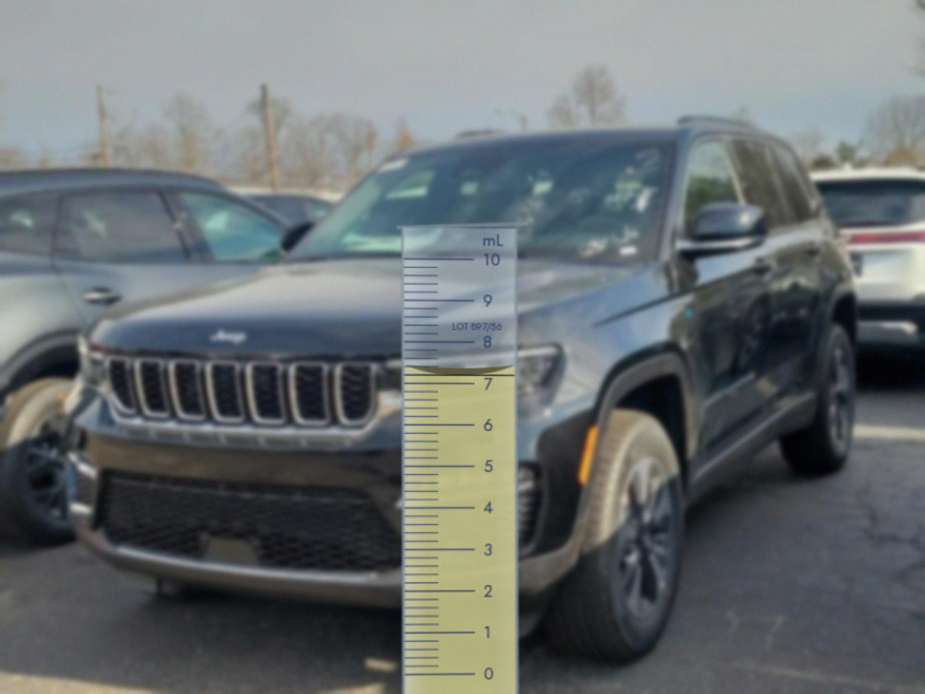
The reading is 7.2 (mL)
